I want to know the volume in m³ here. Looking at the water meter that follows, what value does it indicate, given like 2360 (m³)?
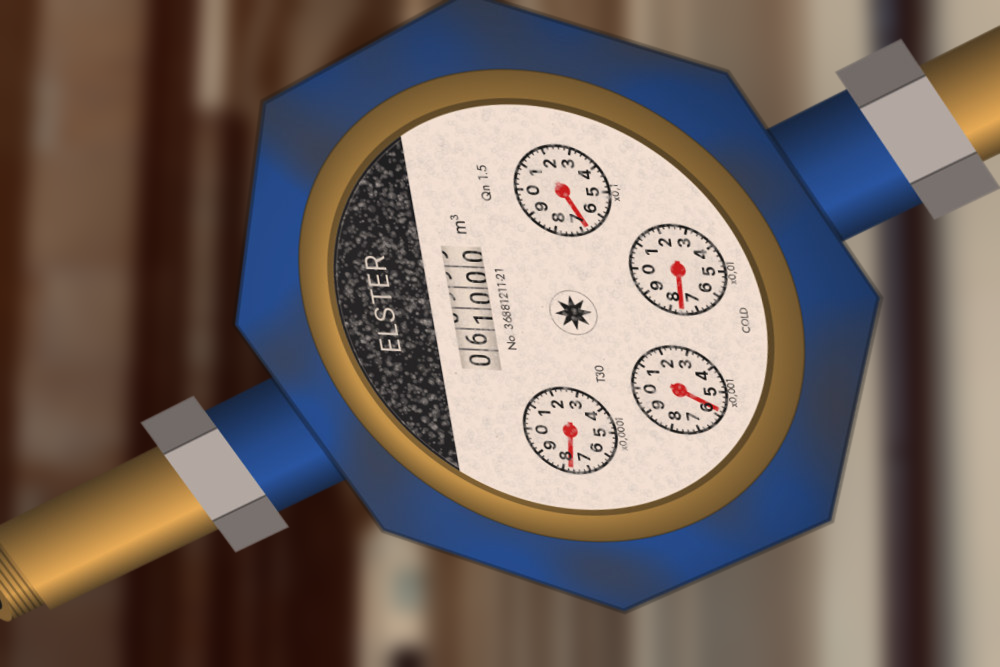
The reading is 60999.6757 (m³)
